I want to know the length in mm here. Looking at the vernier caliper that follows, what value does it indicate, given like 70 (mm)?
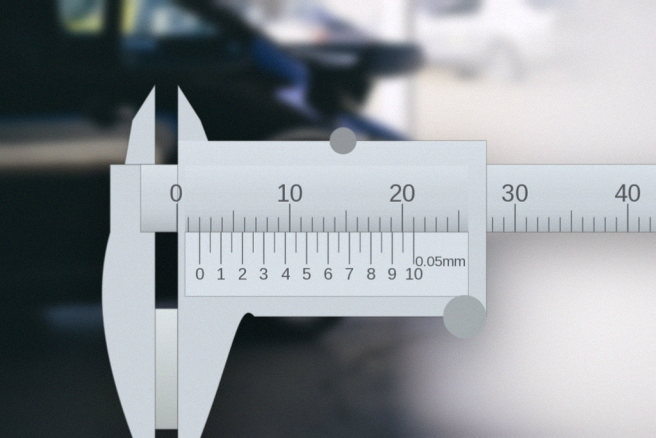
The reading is 2.0 (mm)
